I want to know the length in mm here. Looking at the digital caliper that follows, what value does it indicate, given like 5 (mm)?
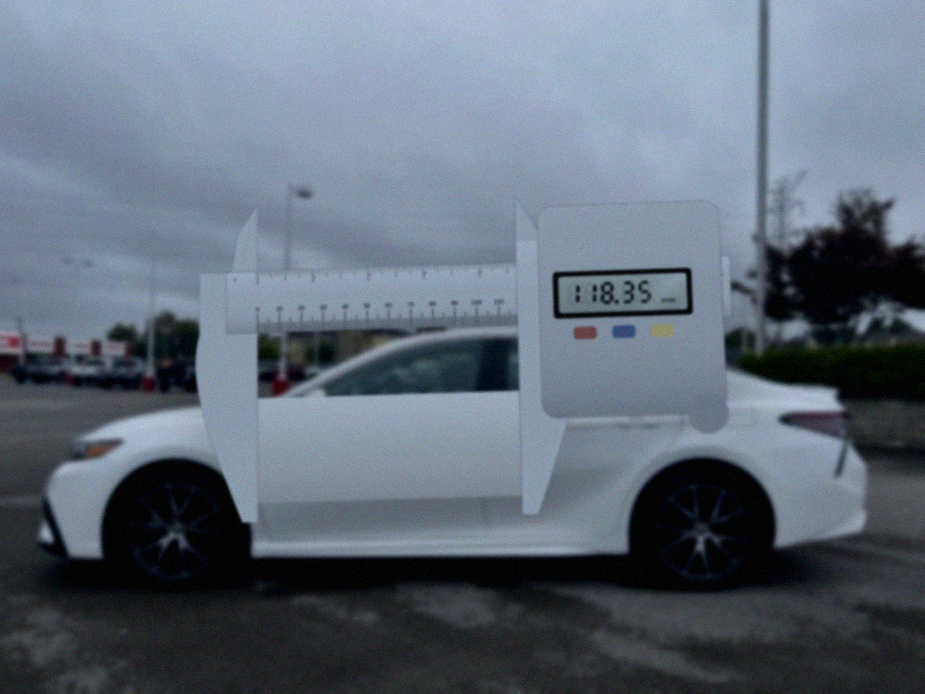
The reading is 118.35 (mm)
